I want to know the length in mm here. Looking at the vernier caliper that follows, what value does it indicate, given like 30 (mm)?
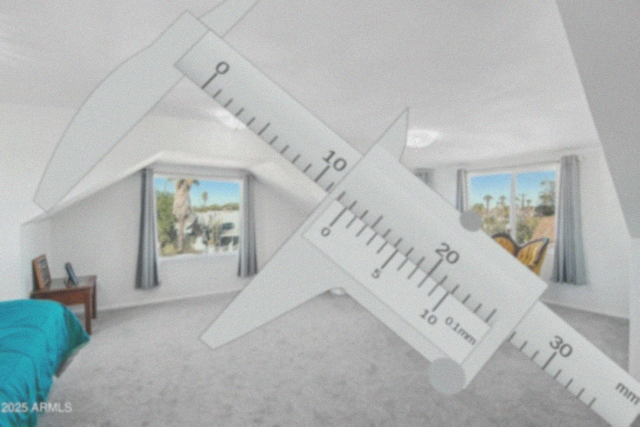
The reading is 12.8 (mm)
